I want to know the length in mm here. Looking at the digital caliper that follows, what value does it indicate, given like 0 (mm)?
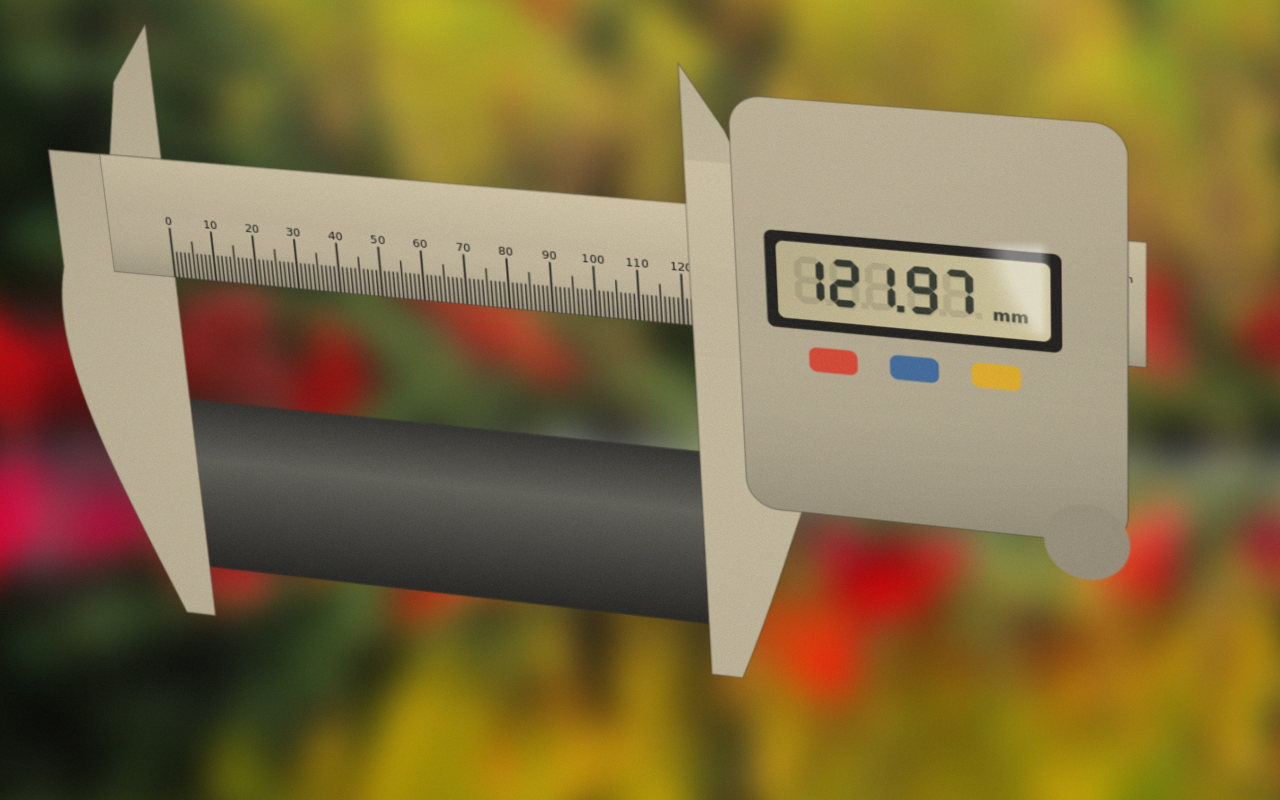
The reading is 121.97 (mm)
